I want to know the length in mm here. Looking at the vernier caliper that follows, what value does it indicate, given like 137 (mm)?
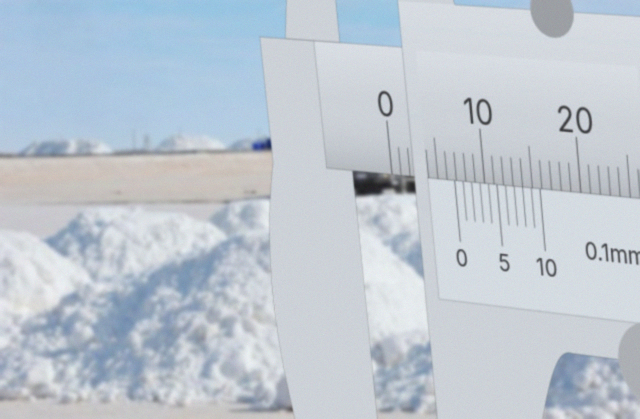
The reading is 6.8 (mm)
